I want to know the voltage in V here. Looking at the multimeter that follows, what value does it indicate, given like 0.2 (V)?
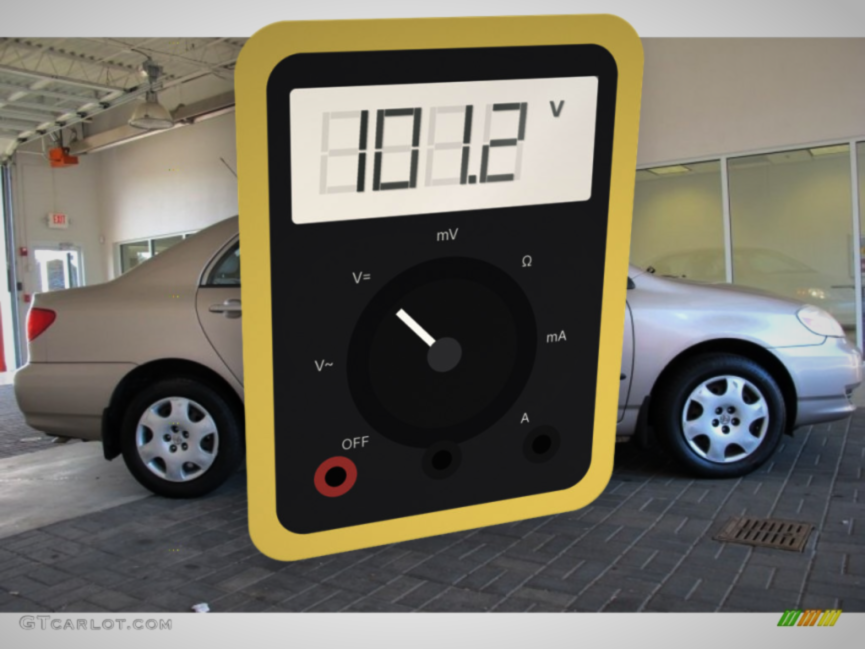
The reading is 101.2 (V)
